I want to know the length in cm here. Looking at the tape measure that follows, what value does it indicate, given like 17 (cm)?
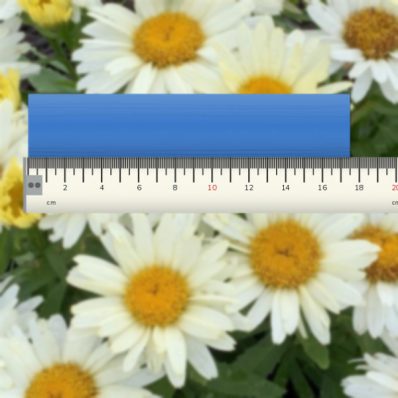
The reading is 17.5 (cm)
